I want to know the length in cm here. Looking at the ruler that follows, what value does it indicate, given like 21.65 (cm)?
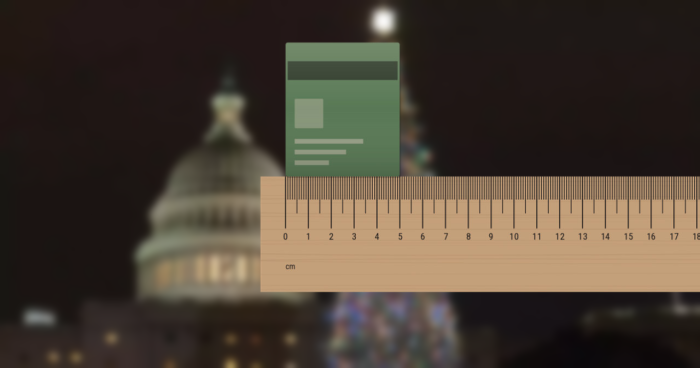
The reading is 5 (cm)
